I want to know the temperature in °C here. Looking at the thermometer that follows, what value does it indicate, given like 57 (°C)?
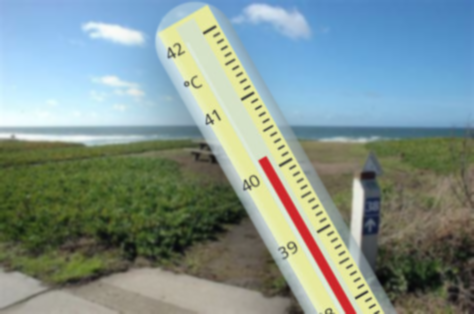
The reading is 40.2 (°C)
